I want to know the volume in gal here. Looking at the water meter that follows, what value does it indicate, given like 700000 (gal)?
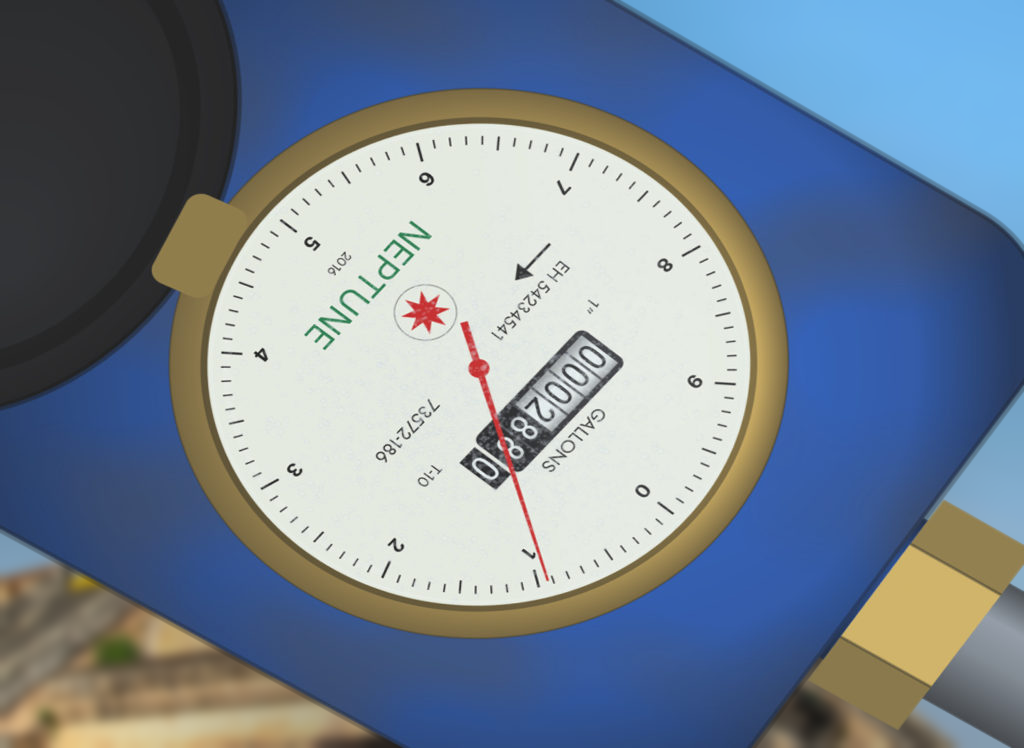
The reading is 2880.9 (gal)
